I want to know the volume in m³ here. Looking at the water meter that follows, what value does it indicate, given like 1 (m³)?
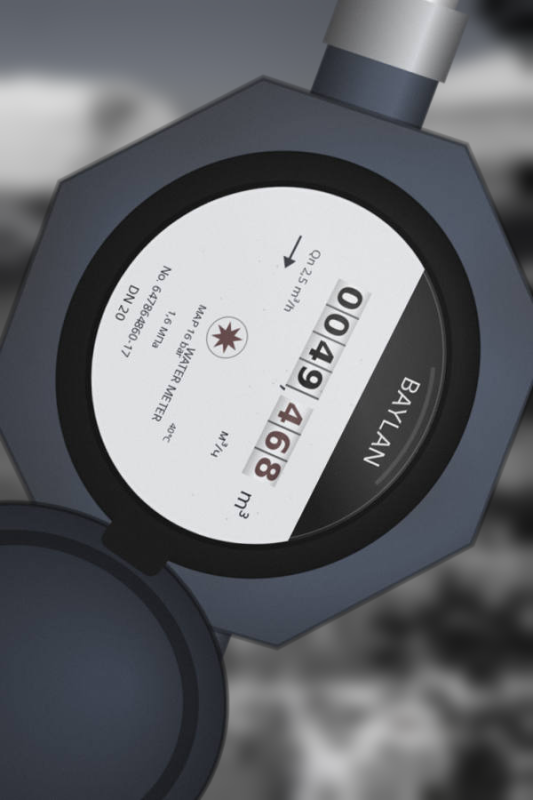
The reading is 49.468 (m³)
